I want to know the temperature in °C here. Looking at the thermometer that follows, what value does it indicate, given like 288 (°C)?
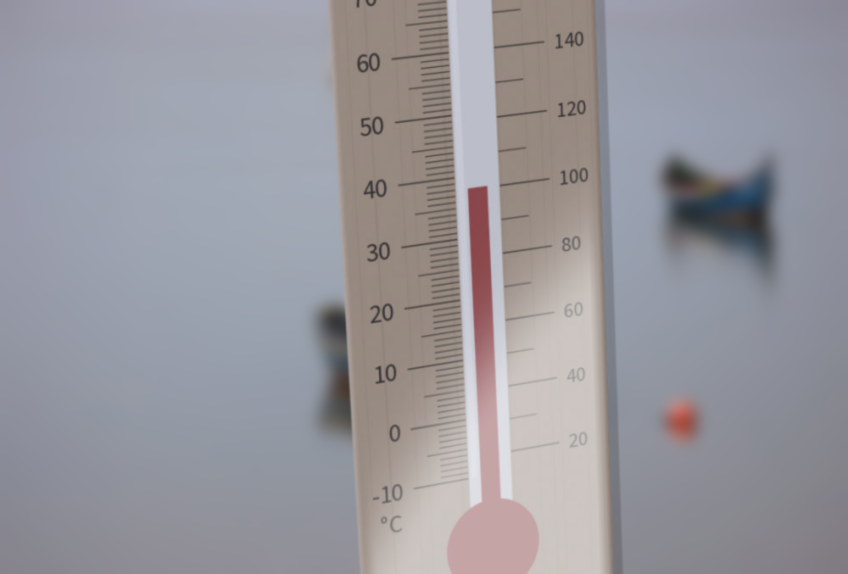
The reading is 38 (°C)
